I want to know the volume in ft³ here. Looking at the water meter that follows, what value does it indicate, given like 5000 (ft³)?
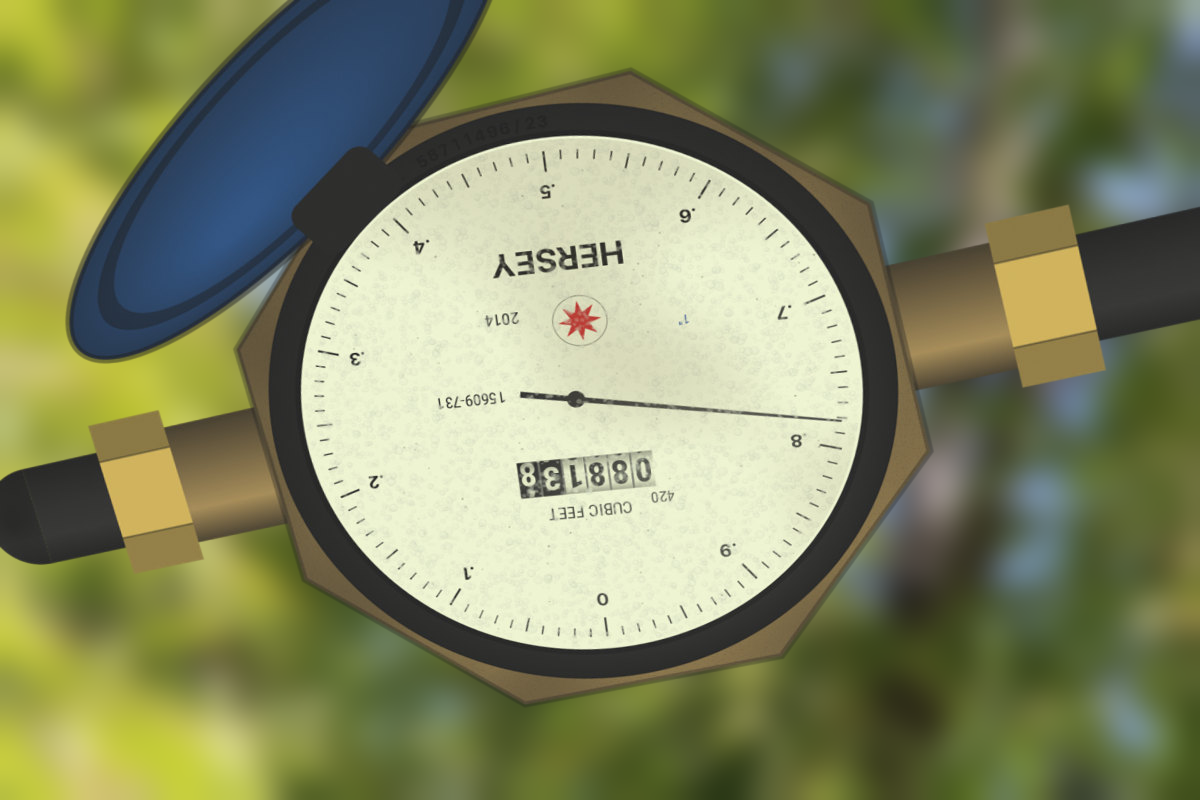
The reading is 88137.78 (ft³)
